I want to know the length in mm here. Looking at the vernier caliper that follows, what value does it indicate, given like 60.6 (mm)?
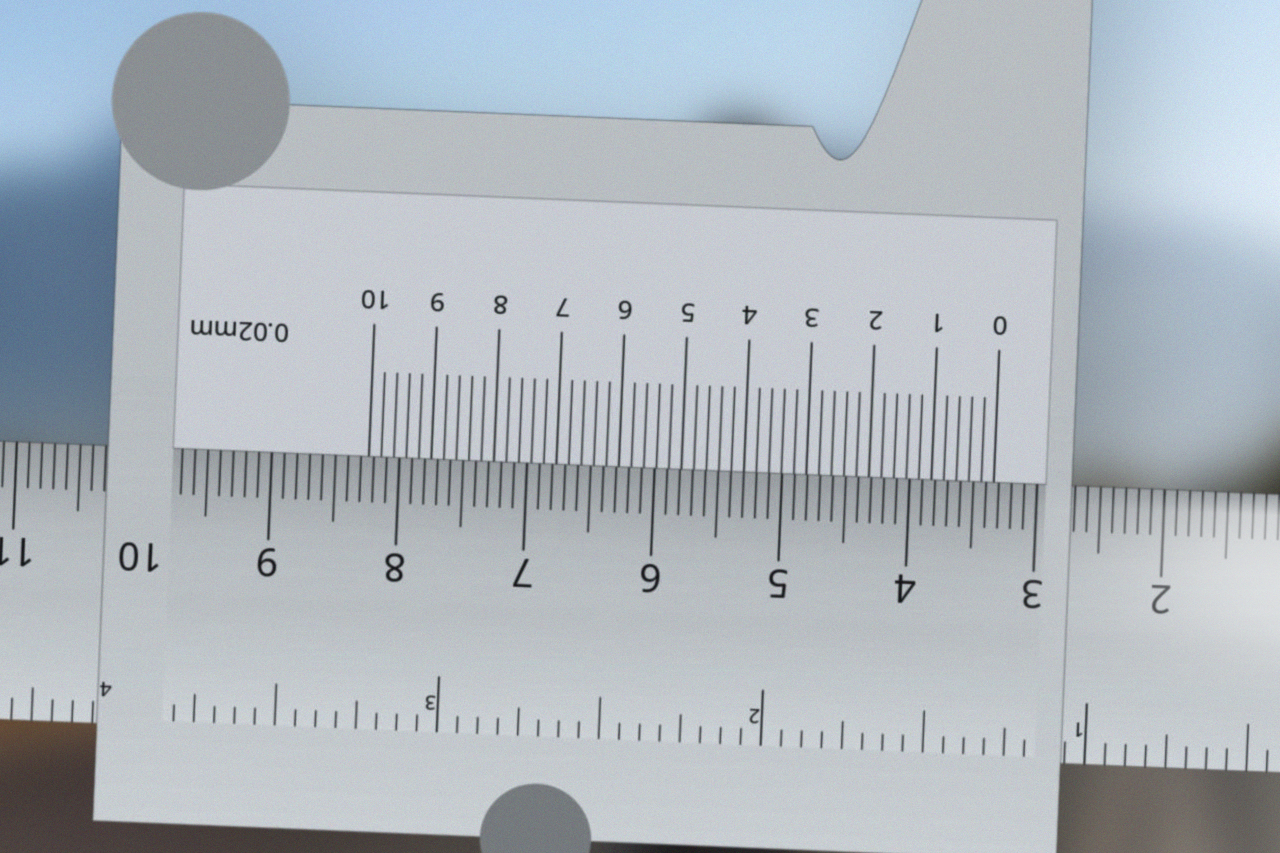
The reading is 33.4 (mm)
